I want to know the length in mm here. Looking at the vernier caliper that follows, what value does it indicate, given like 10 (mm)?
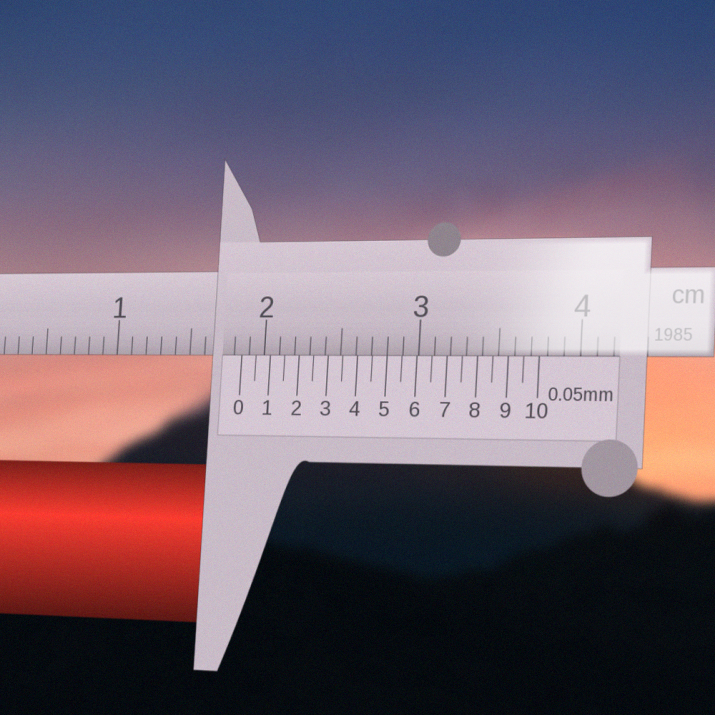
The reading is 18.5 (mm)
